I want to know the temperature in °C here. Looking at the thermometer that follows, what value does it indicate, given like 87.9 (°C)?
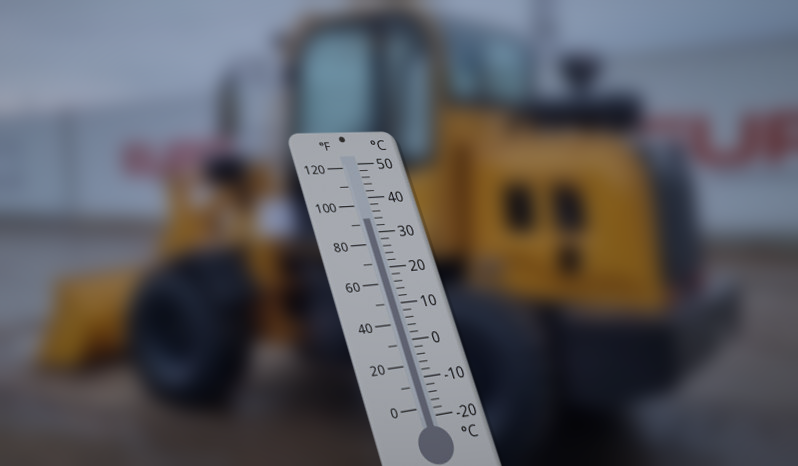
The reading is 34 (°C)
